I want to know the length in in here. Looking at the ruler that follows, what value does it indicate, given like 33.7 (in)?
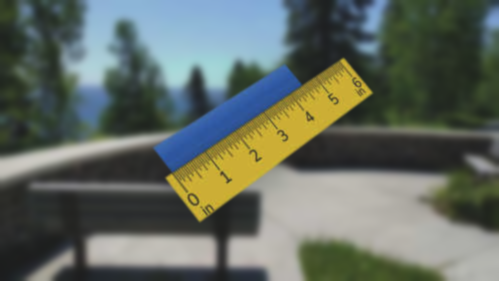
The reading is 4.5 (in)
